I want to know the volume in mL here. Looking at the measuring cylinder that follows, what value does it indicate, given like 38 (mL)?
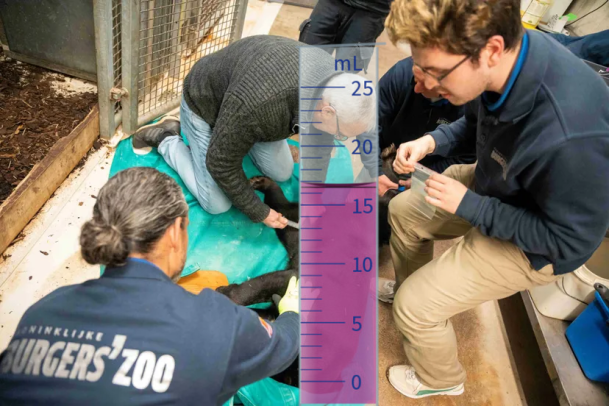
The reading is 16.5 (mL)
